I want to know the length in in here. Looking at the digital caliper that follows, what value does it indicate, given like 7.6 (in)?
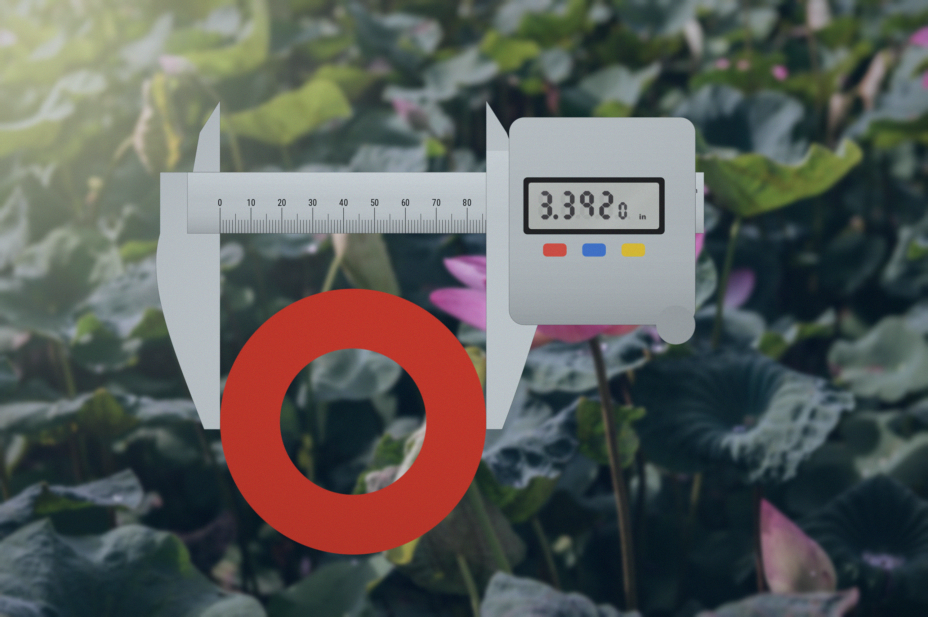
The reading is 3.3920 (in)
